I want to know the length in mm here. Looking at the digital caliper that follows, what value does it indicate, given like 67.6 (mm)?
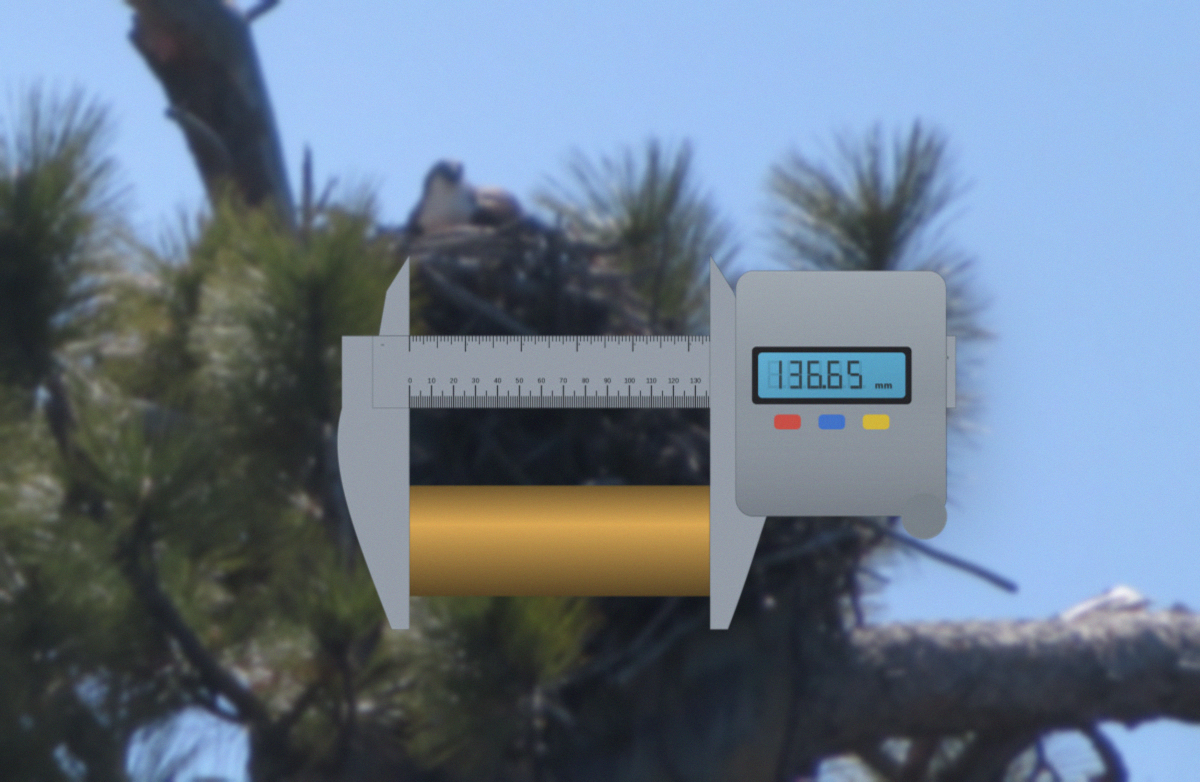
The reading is 136.65 (mm)
